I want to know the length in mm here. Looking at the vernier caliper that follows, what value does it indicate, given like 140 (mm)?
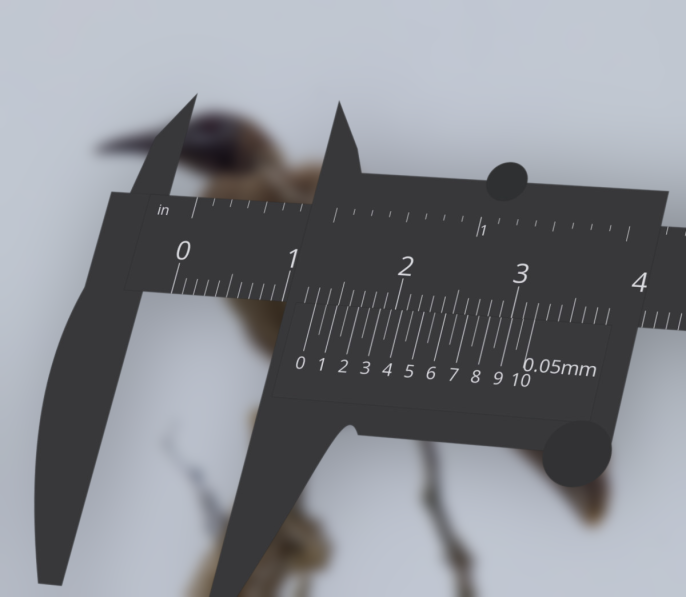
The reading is 13.0 (mm)
